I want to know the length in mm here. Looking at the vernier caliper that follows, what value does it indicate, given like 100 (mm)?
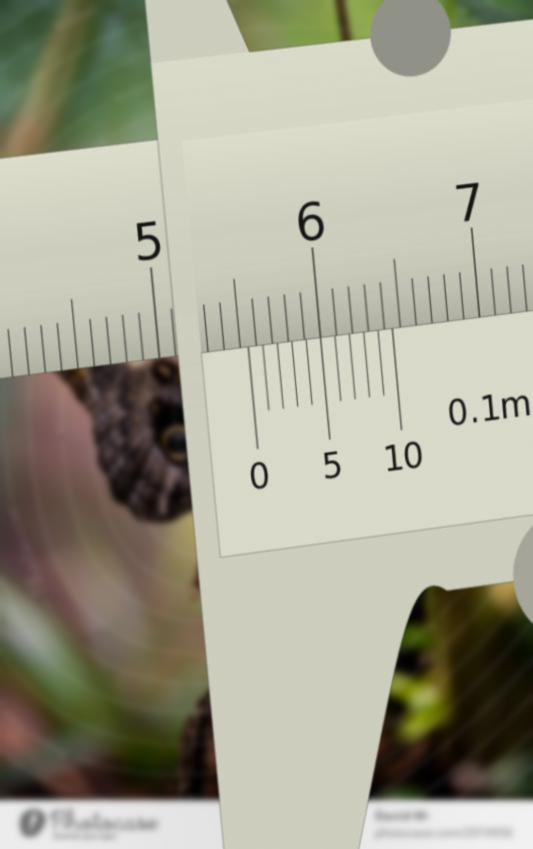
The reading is 55.5 (mm)
